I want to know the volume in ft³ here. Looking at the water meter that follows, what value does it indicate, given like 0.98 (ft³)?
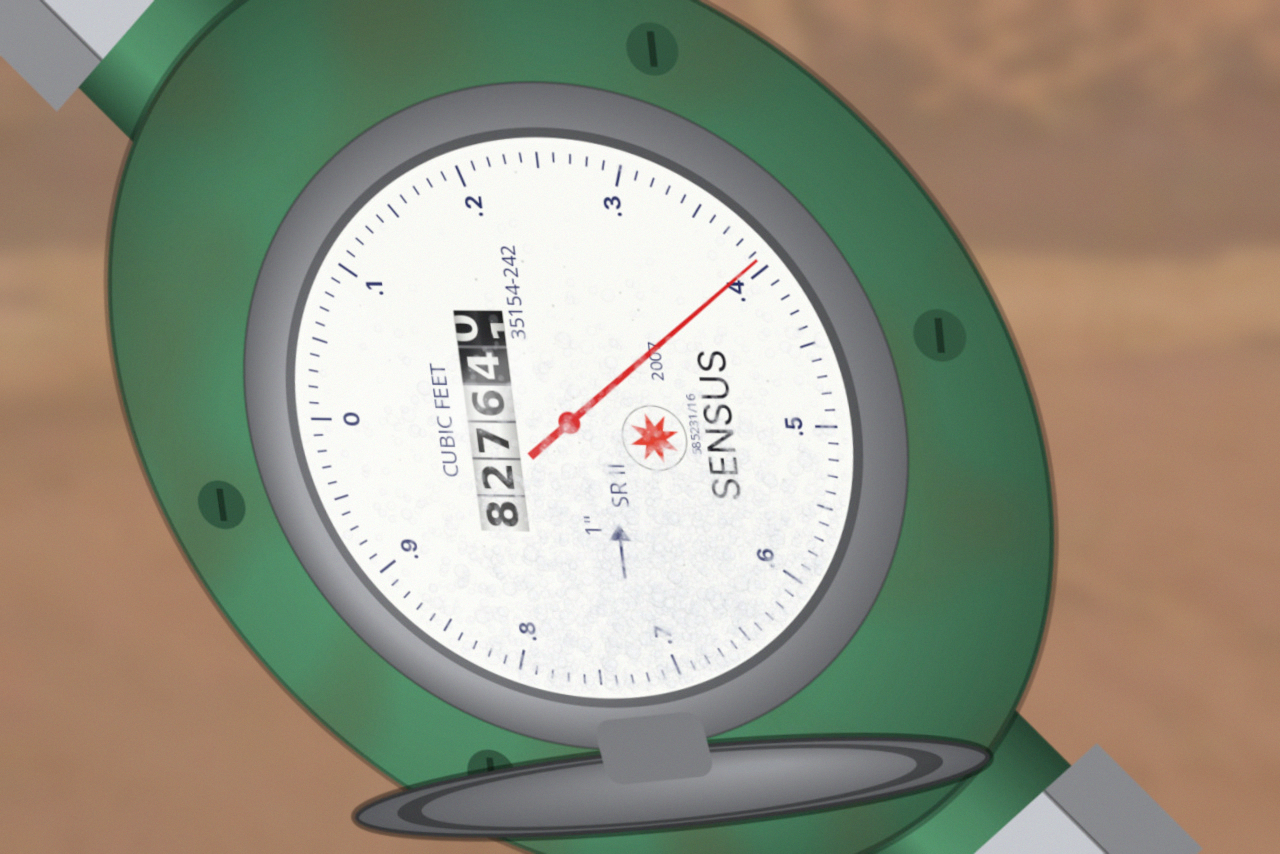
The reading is 827640.39 (ft³)
